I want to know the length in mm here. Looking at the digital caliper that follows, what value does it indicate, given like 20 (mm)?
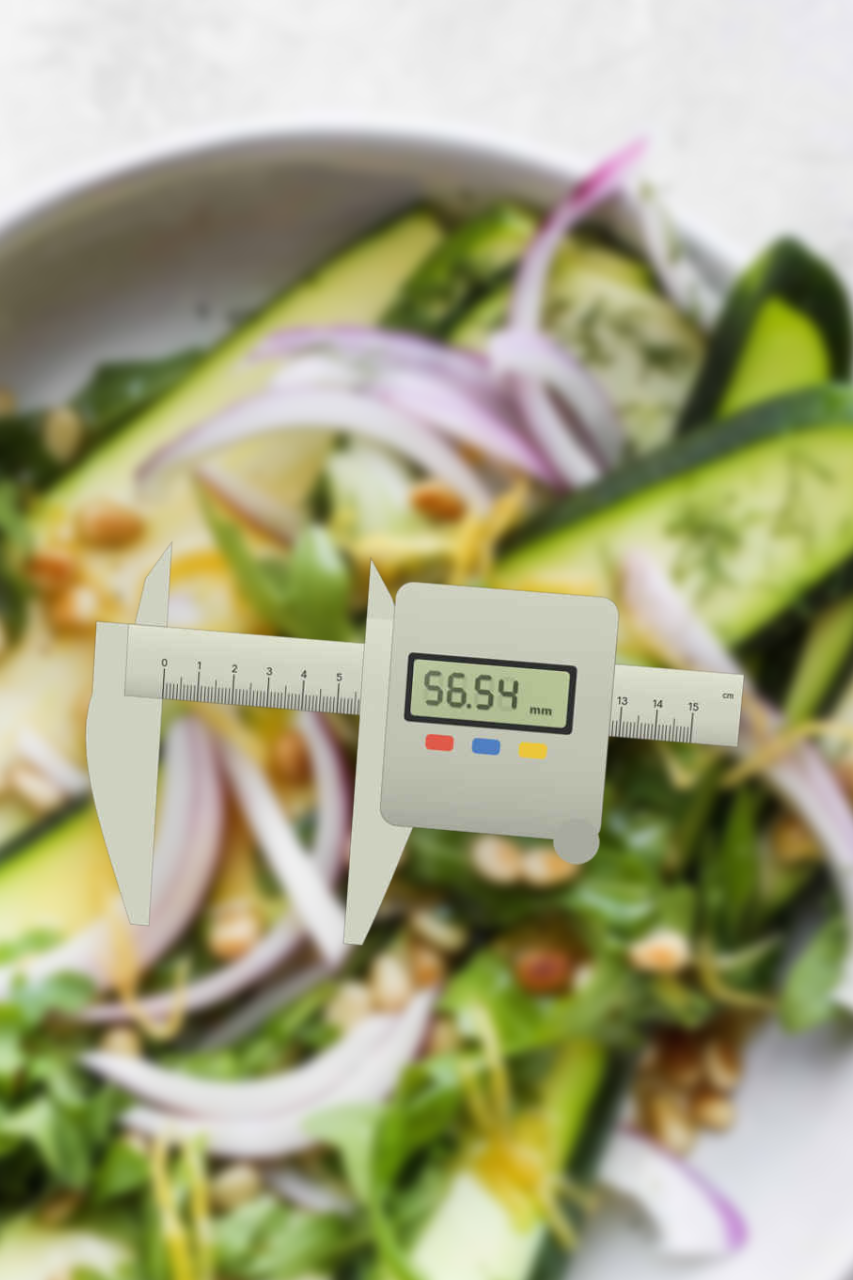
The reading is 56.54 (mm)
